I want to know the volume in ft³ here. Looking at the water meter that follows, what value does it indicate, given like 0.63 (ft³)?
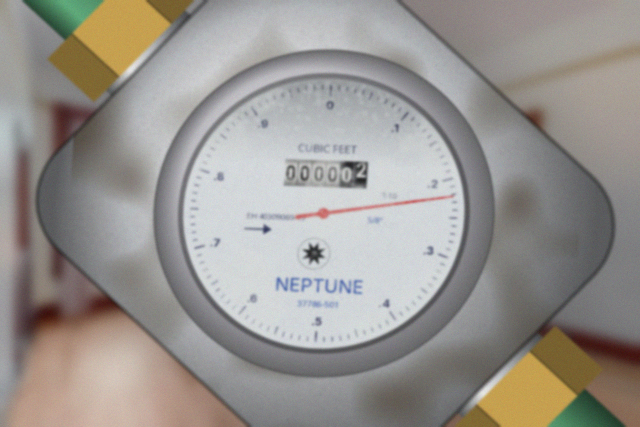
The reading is 2.22 (ft³)
